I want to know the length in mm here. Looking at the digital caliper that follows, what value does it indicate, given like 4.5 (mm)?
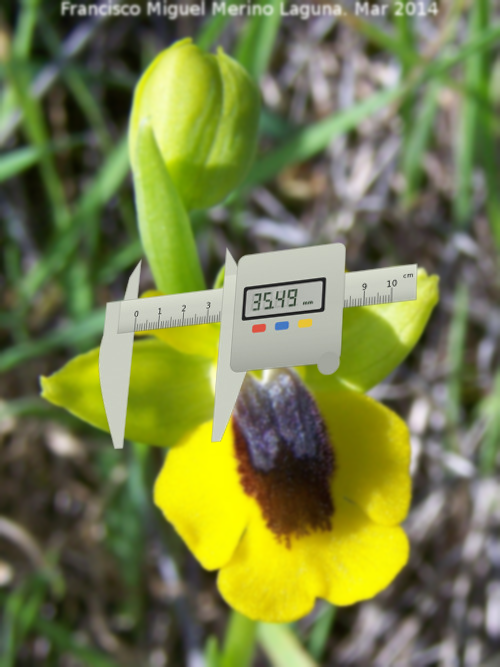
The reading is 35.49 (mm)
